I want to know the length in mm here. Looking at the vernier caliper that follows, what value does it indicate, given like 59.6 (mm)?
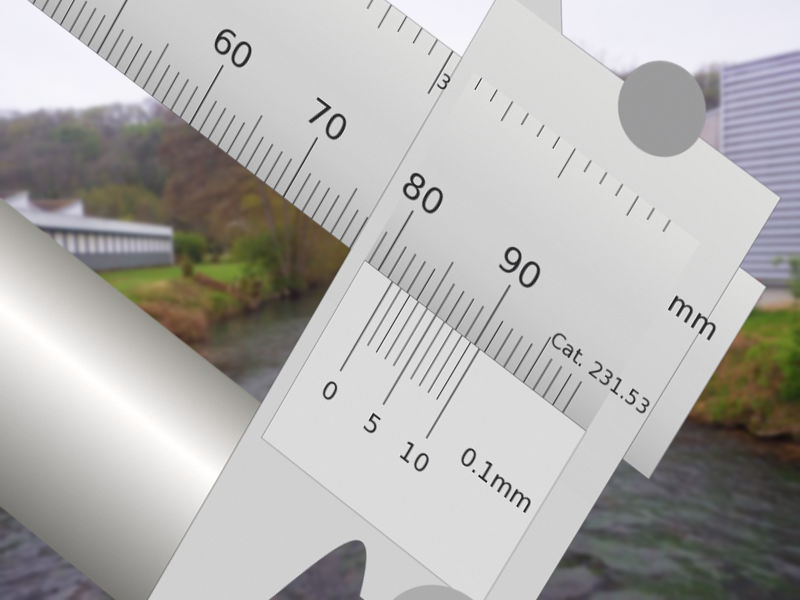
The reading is 81.5 (mm)
